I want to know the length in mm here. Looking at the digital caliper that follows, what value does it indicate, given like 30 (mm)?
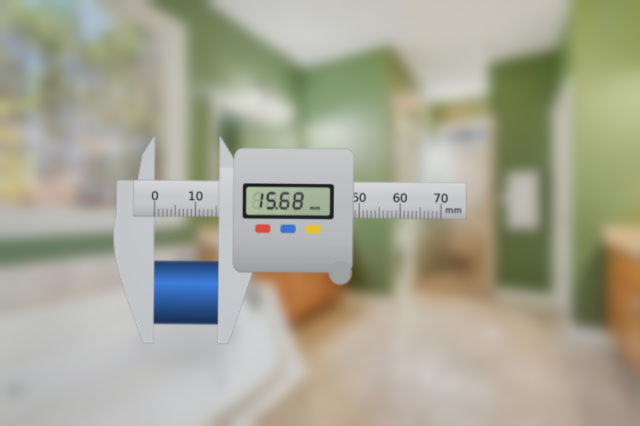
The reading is 15.68 (mm)
